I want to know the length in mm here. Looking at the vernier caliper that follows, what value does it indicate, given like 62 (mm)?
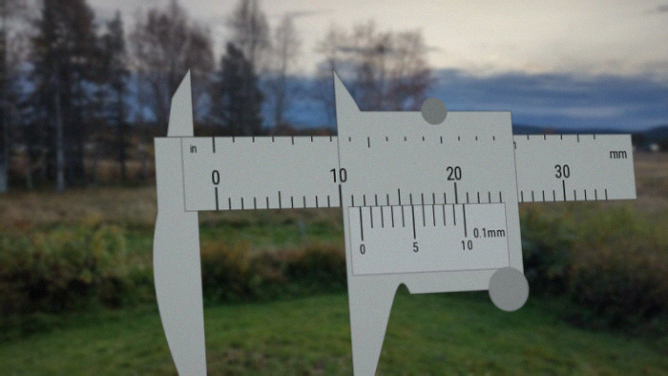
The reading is 11.6 (mm)
